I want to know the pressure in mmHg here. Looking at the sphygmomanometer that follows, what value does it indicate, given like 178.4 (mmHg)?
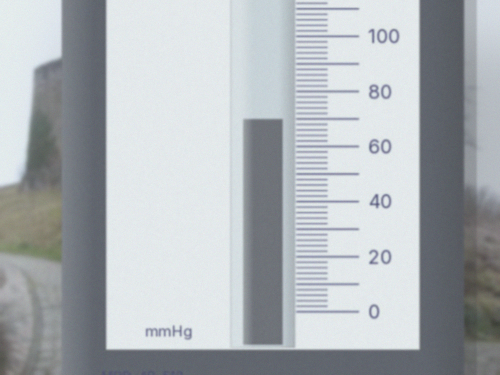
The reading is 70 (mmHg)
